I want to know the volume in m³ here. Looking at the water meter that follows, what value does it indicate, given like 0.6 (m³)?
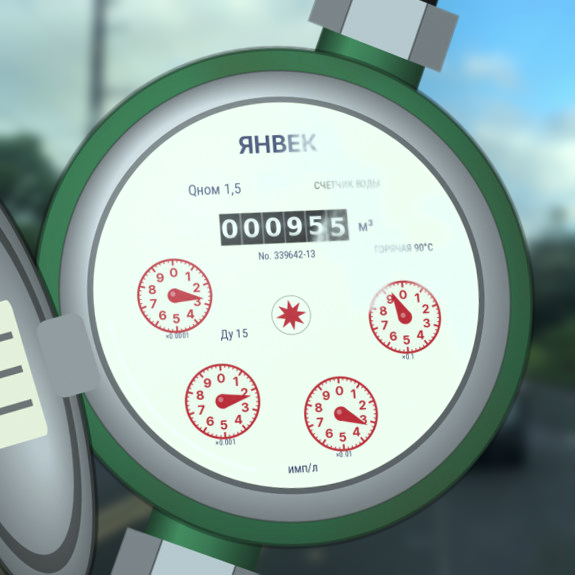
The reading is 954.9322 (m³)
